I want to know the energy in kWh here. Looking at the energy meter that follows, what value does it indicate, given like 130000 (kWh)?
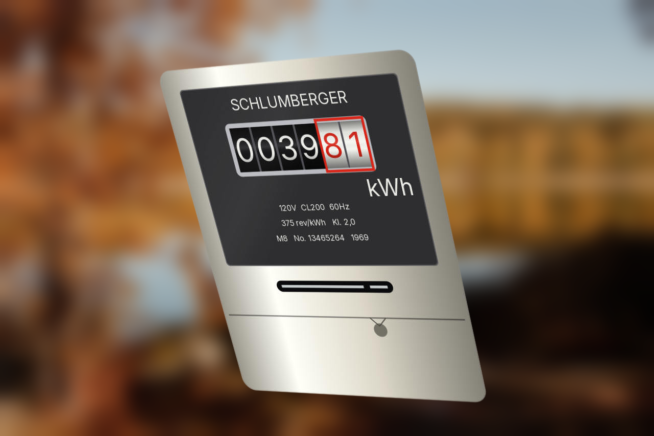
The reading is 39.81 (kWh)
